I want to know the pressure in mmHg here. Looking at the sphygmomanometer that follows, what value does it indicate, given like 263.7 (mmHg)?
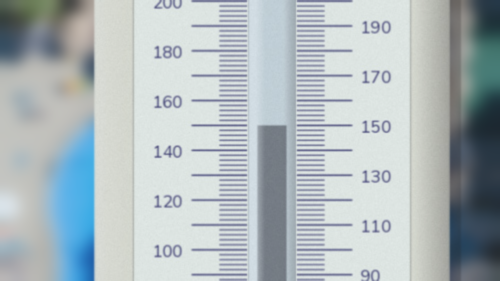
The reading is 150 (mmHg)
